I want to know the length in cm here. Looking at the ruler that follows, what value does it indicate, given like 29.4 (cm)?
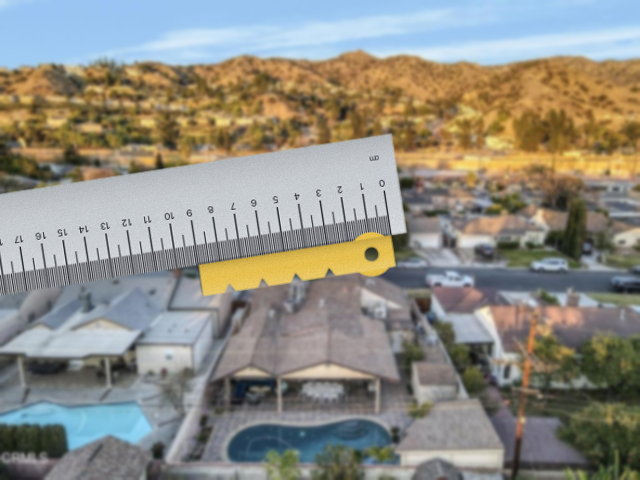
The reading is 9 (cm)
